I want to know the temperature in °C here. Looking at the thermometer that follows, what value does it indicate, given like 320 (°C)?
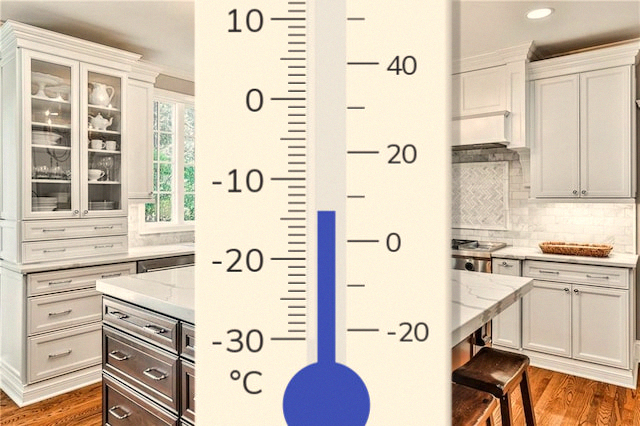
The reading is -14 (°C)
